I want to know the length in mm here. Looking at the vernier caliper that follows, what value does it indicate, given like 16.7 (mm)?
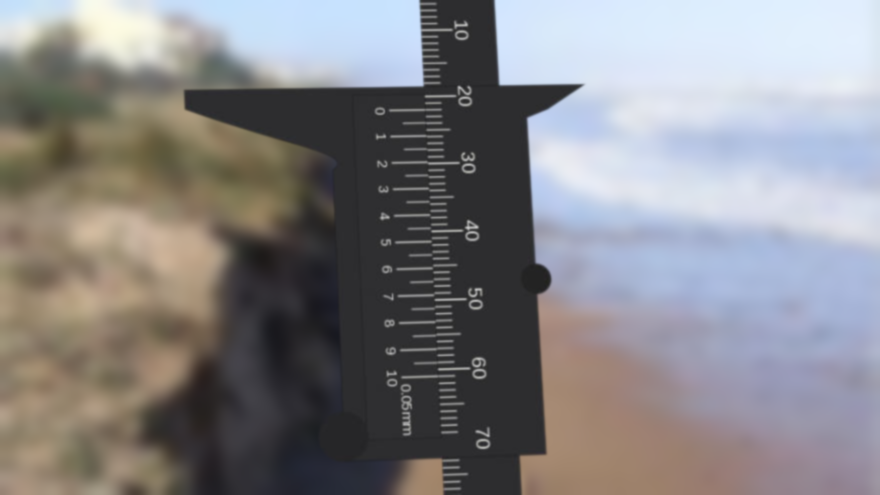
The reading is 22.0 (mm)
